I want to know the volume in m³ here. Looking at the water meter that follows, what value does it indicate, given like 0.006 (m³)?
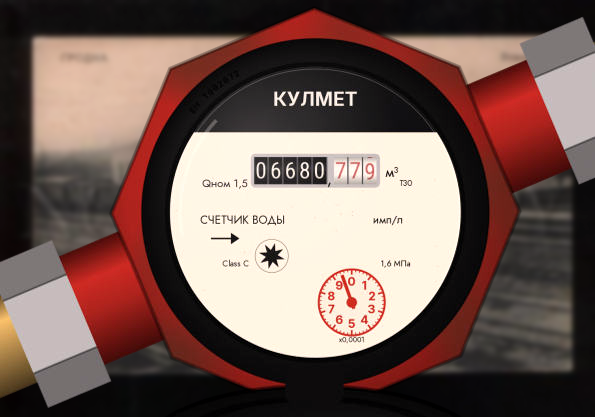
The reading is 6680.7789 (m³)
